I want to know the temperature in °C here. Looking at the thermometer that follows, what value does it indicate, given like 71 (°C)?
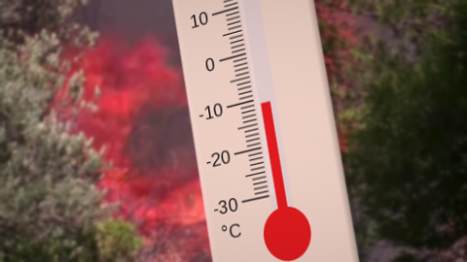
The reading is -11 (°C)
